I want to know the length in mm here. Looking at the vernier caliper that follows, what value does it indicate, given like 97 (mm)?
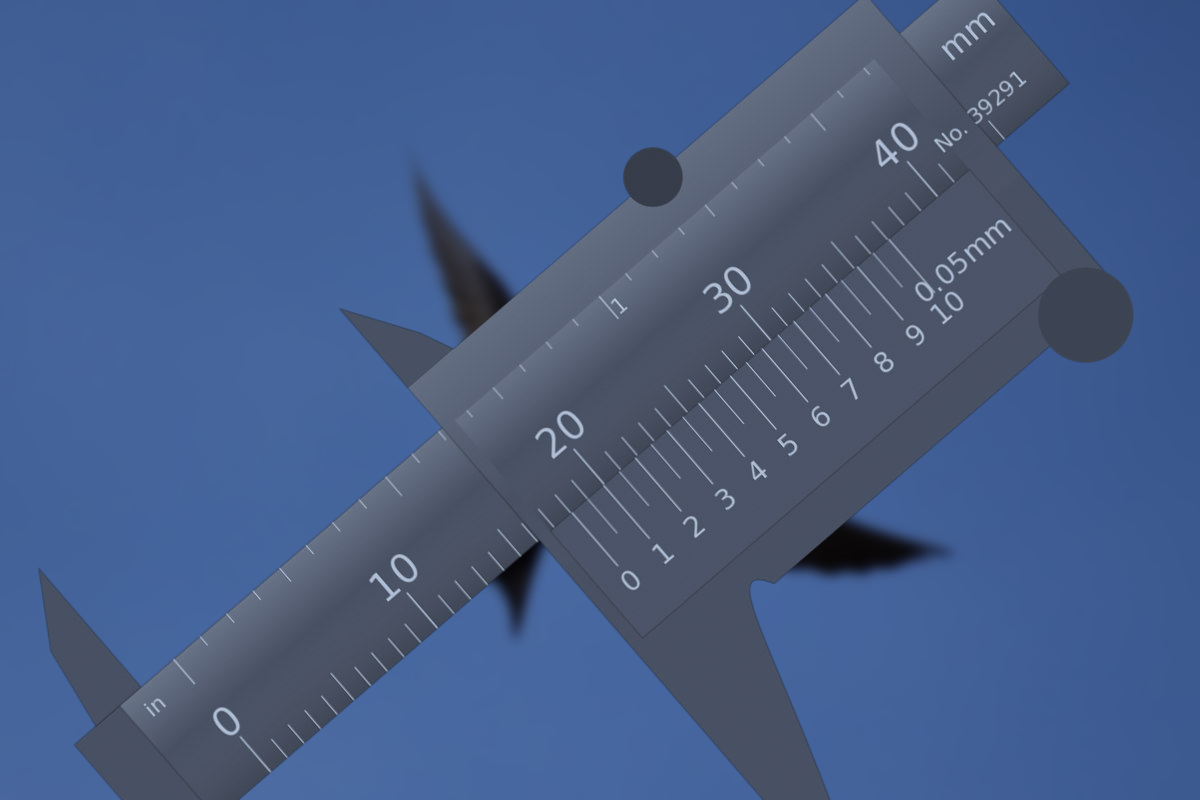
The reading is 18.05 (mm)
